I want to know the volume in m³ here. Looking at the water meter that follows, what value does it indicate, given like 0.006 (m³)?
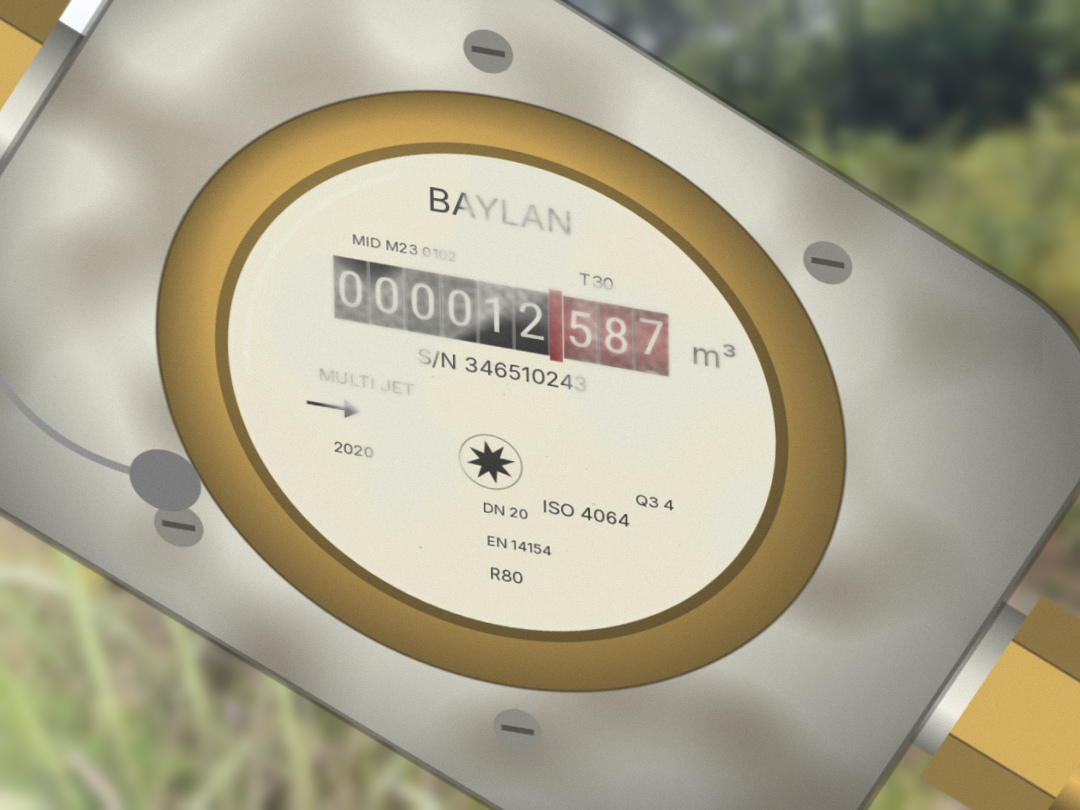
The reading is 12.587 (m³)
